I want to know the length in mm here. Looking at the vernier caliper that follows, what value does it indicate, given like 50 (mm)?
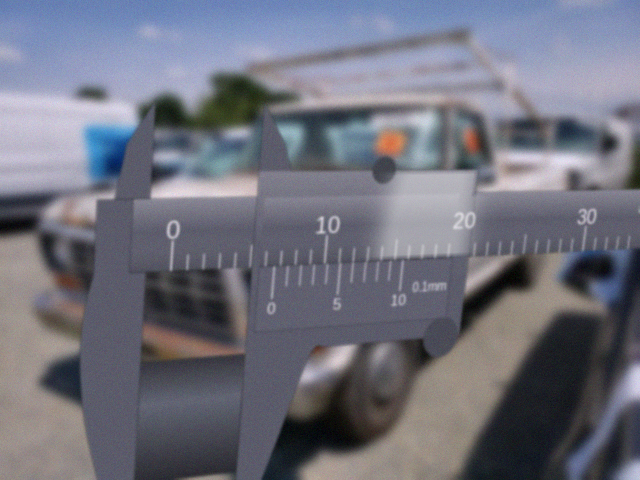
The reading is 6.6 (mm)
